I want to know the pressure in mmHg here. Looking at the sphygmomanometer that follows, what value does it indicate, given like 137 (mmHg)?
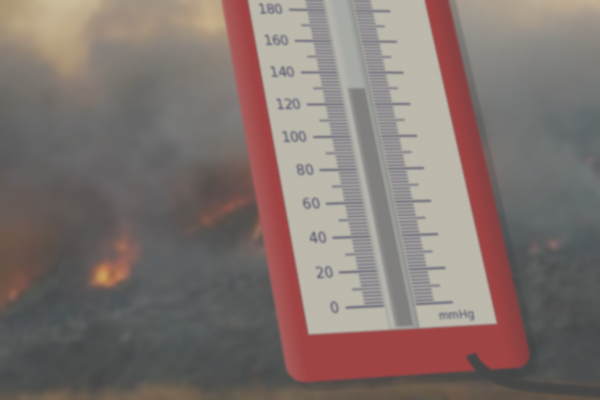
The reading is 130 (mmHg)
